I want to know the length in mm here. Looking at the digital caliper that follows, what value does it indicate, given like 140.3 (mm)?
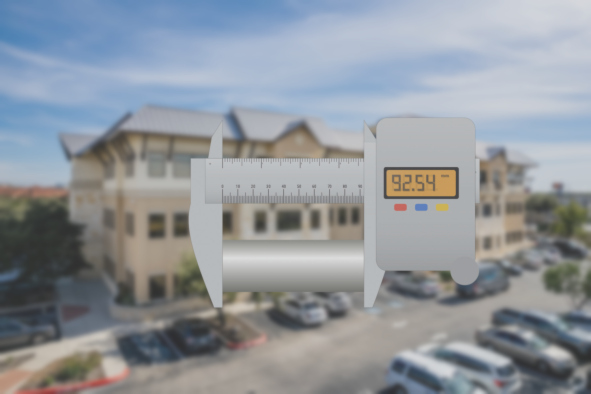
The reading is 92.54 (mm)
